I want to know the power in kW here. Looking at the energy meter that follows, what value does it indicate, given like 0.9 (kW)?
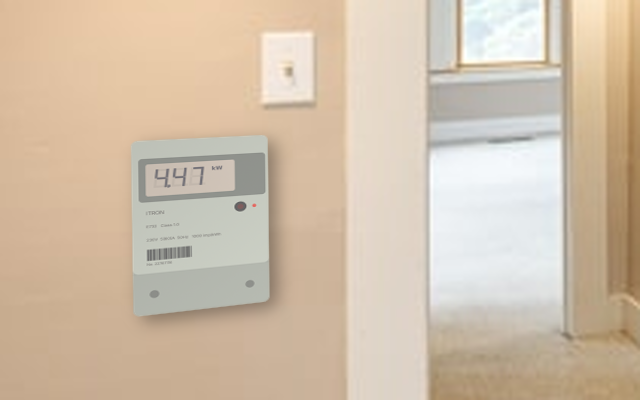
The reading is 4.47 (kW)
